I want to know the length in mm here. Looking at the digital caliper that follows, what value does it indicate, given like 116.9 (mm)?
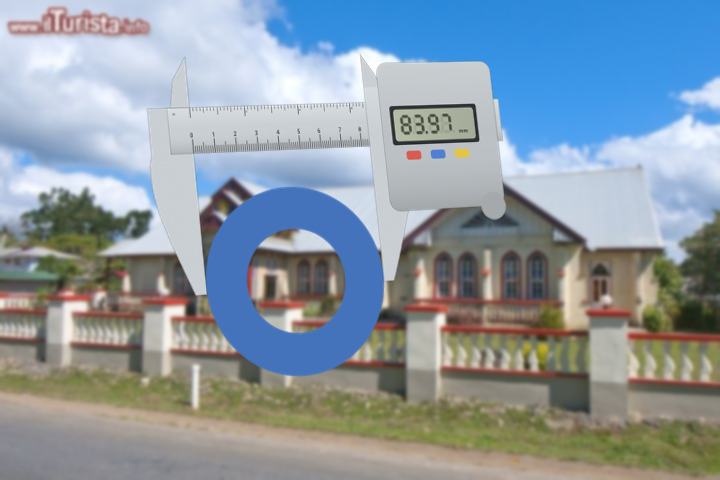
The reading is 83.97 (mm)
